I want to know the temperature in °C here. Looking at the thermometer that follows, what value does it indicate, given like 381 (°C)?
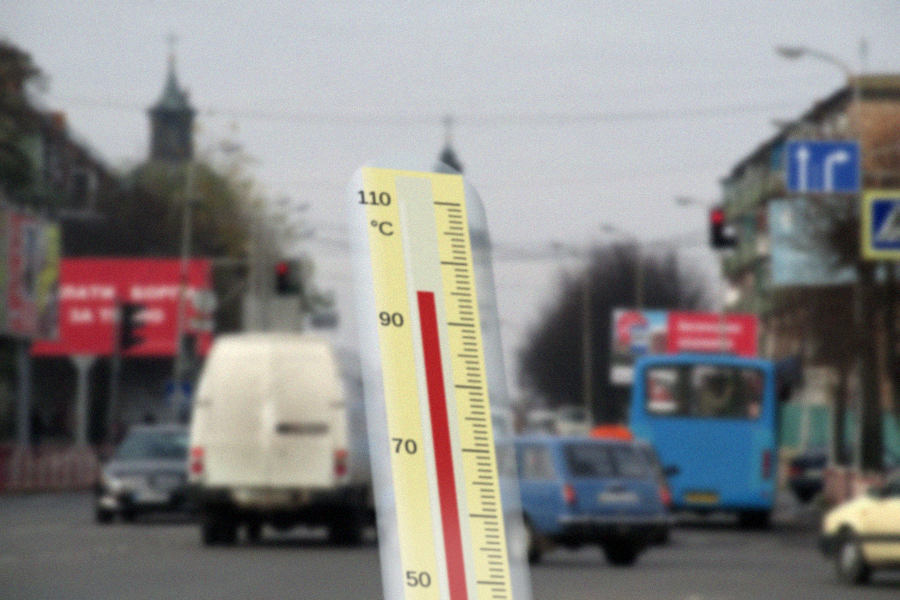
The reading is 95 (°C)
